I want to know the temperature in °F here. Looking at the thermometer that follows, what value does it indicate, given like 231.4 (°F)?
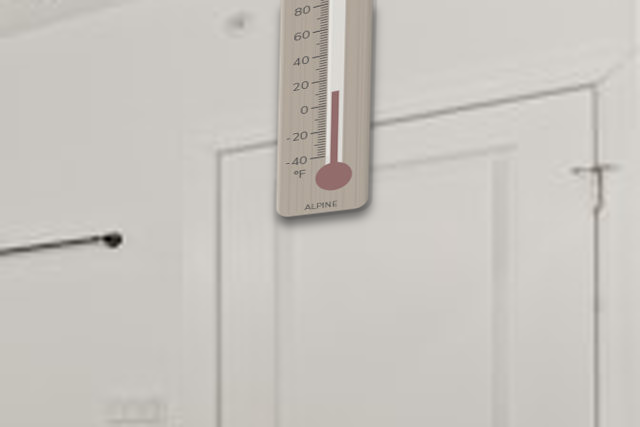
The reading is 10 (°F)
